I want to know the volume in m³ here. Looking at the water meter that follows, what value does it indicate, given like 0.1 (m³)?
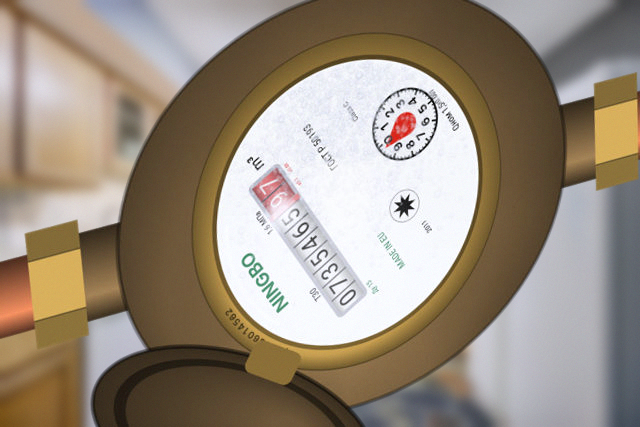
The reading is 735465.969 (m³)
